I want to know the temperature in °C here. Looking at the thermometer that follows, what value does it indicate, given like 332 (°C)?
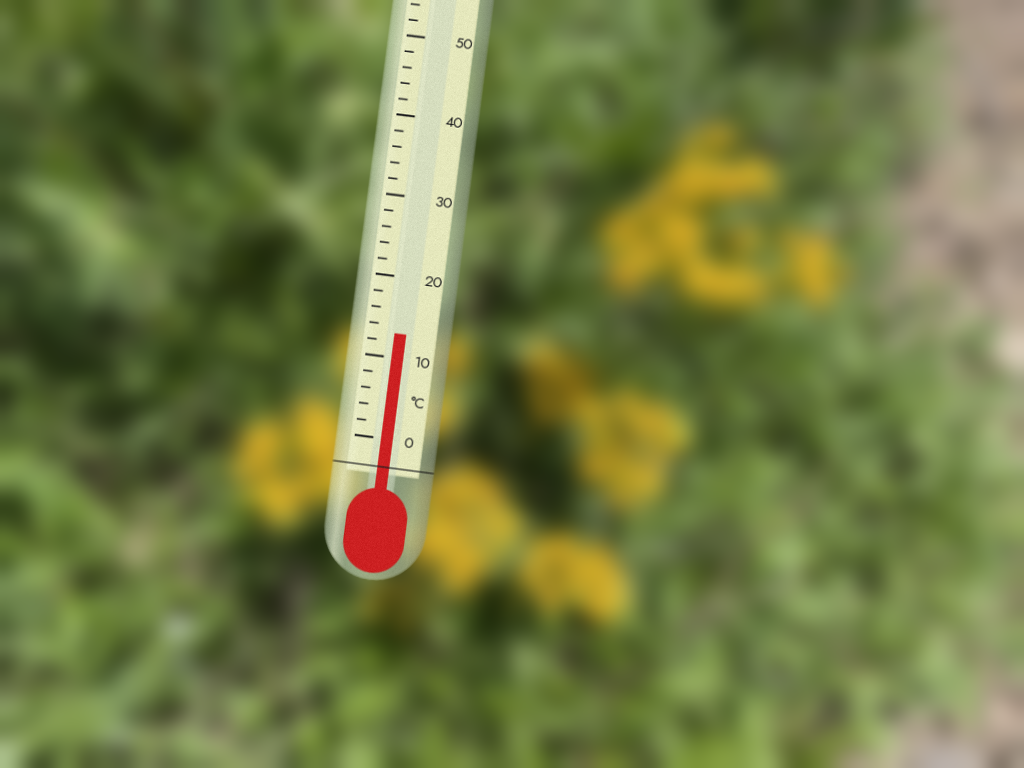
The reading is 13 (°C)
